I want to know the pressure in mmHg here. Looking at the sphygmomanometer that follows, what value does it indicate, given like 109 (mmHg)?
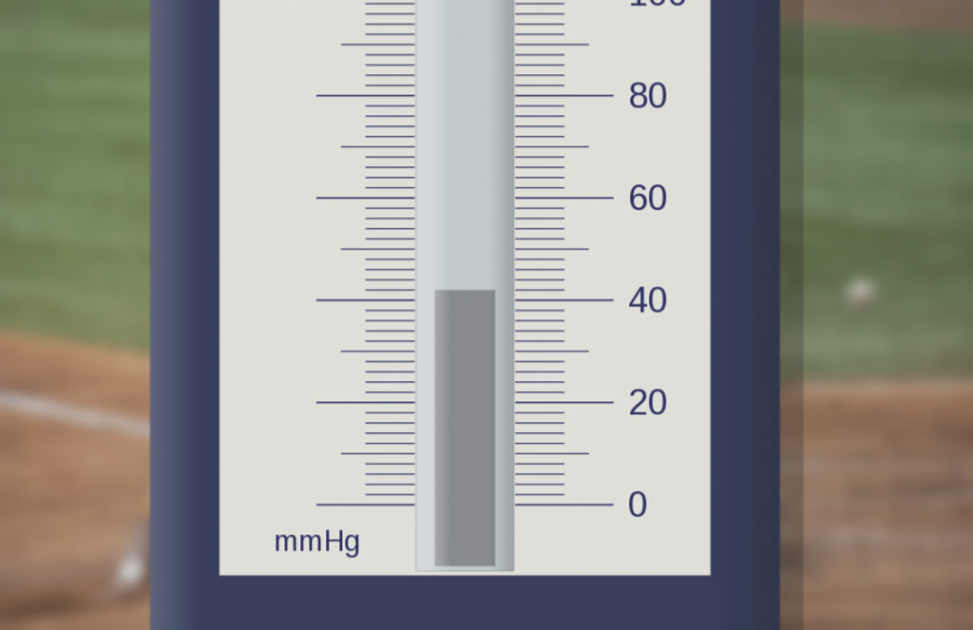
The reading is 42 (mmHg)
